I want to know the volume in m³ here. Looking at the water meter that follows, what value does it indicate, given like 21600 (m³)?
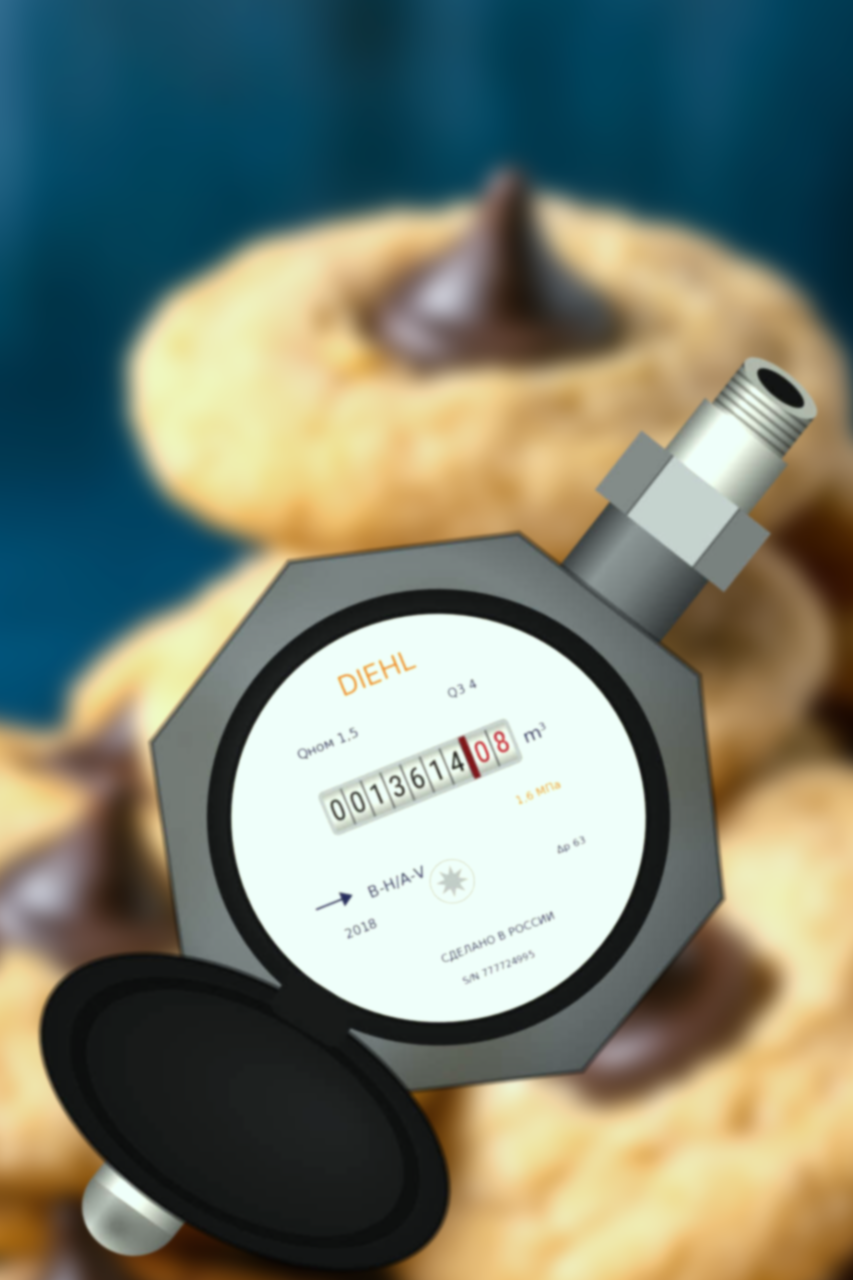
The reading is 13614.08 (m³)
